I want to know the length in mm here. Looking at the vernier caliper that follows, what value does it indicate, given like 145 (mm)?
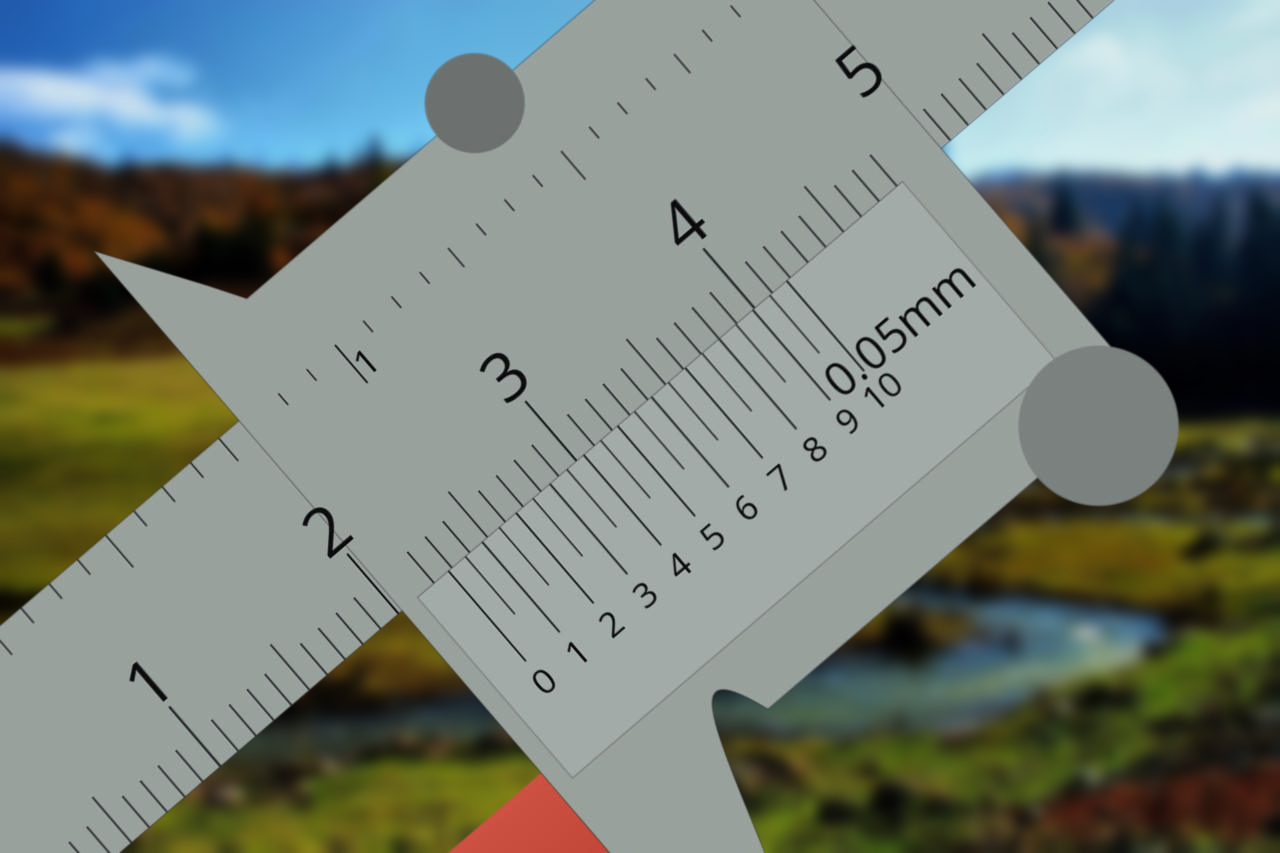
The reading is 22.8 (mm)
